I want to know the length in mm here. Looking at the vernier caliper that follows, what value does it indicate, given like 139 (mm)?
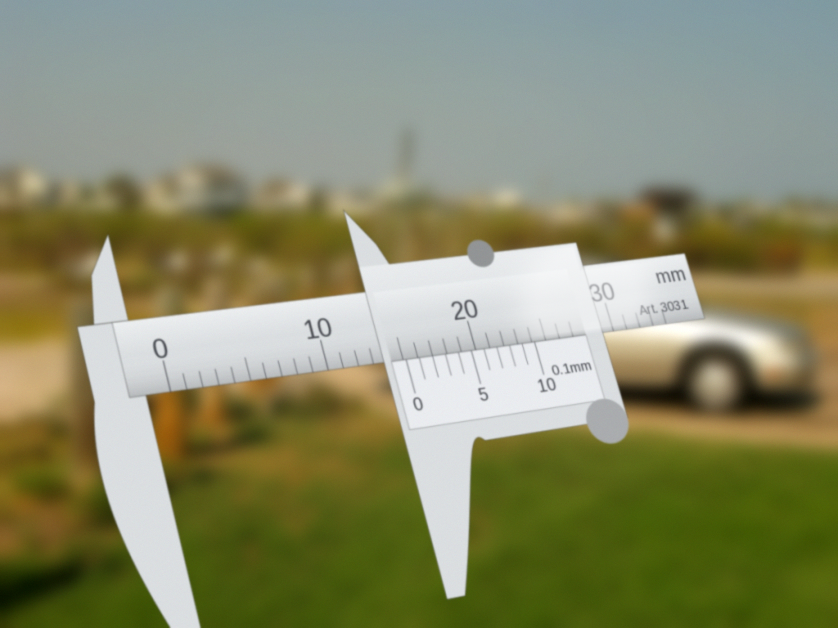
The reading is 15.2 (mm)
